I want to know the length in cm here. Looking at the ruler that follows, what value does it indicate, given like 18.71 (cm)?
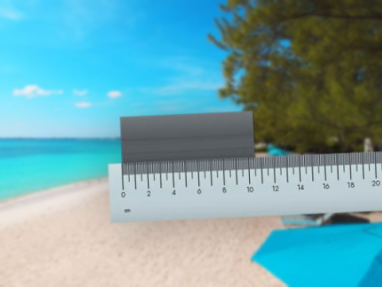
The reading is 10.5 (cm)
